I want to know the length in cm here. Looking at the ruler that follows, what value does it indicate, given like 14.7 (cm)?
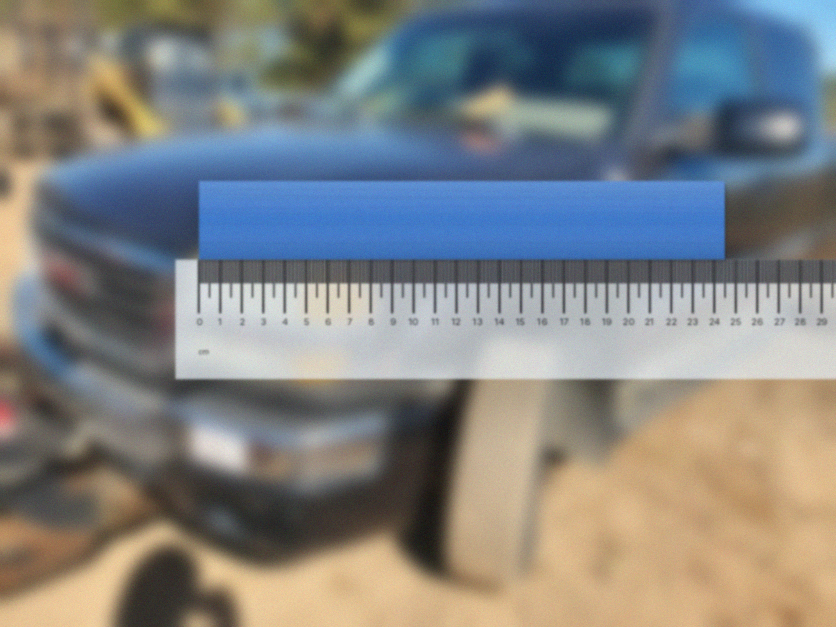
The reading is 24.5 (cm)
